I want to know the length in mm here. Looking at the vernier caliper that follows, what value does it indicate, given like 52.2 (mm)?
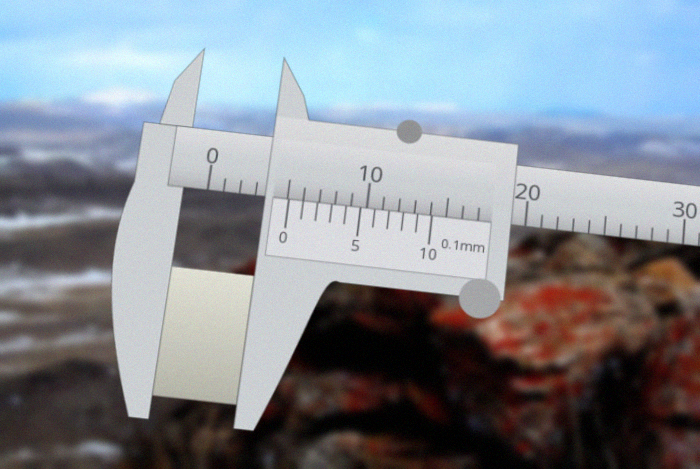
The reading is 5.1 (mm)
